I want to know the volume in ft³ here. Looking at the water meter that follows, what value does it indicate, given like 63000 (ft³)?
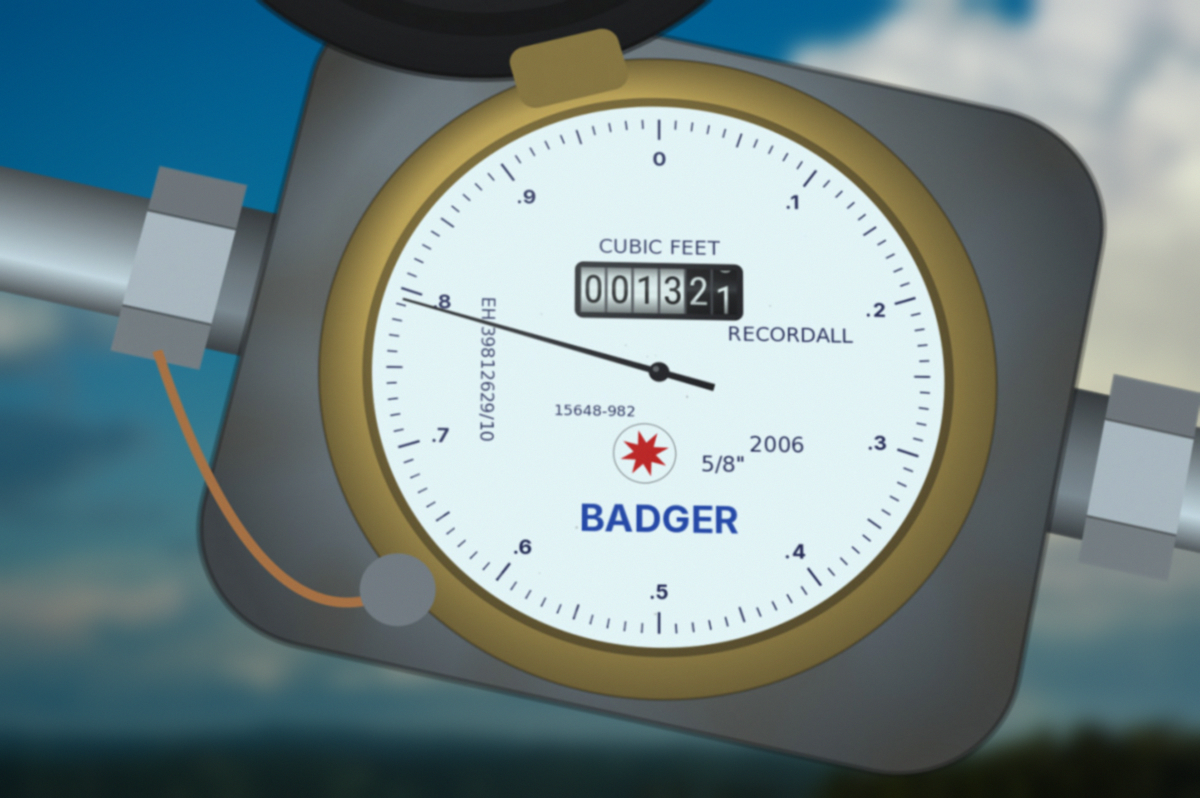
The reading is 1320.79 (ft³)
